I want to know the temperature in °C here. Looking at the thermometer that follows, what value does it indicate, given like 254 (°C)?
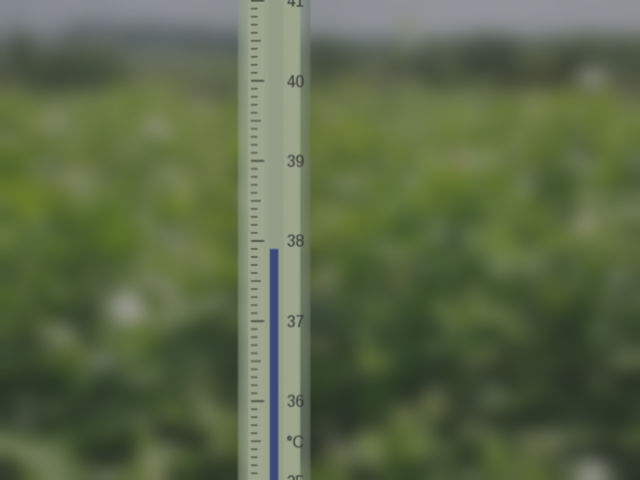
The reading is 37.9 (°C)
